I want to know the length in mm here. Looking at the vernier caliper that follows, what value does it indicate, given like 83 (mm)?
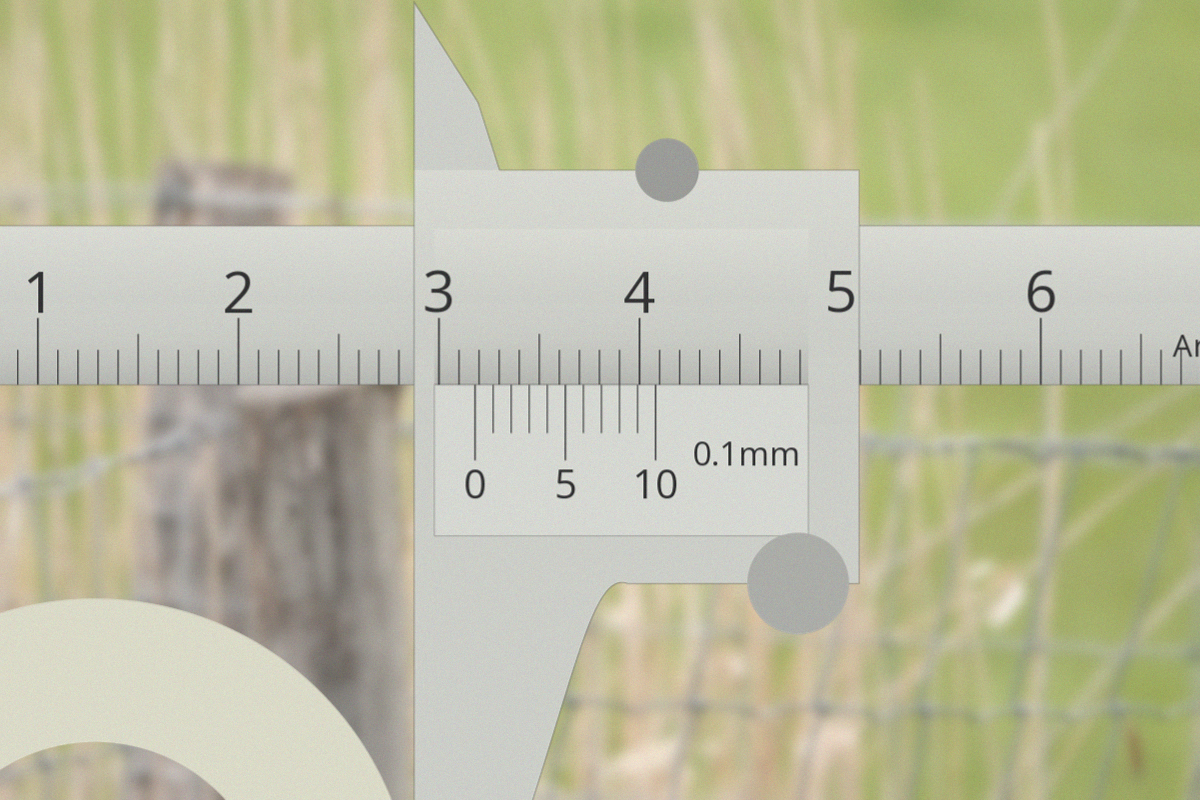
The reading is 31.8 (mm)
